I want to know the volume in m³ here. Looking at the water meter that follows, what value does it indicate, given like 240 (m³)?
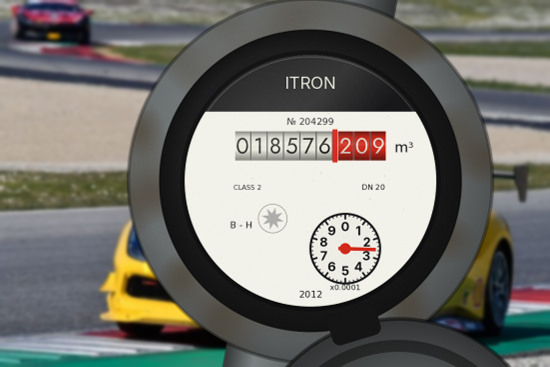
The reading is 18576.2092 (m³)
